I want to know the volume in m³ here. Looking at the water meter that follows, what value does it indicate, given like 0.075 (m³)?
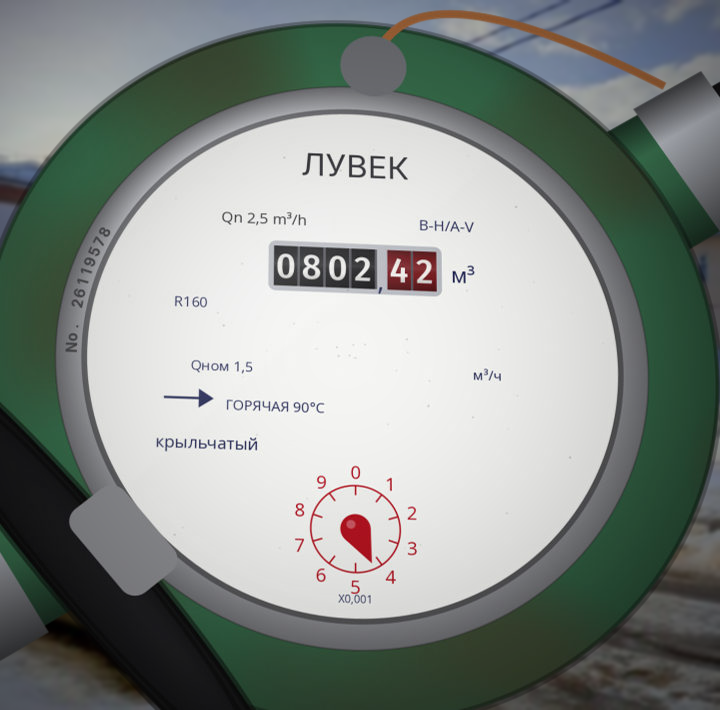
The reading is 802.424 (m³)
